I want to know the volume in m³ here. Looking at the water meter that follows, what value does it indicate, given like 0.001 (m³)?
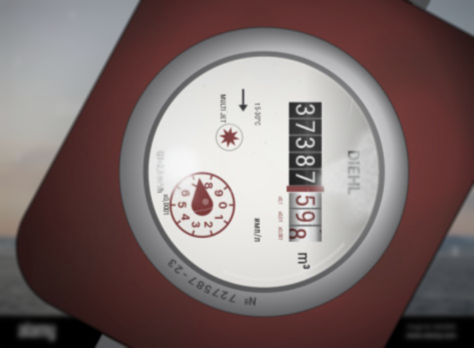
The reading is 37387.5977 (m³)
